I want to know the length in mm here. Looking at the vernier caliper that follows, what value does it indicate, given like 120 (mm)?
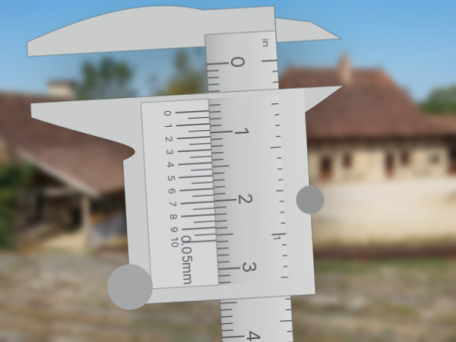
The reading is 6.8 (mm)
